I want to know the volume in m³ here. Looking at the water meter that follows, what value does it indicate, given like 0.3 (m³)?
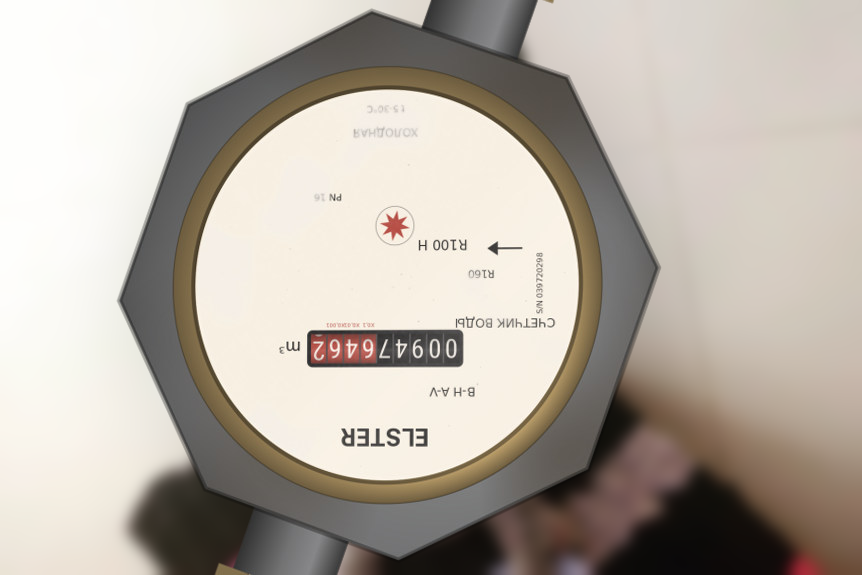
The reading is 947.6462 (m³)
